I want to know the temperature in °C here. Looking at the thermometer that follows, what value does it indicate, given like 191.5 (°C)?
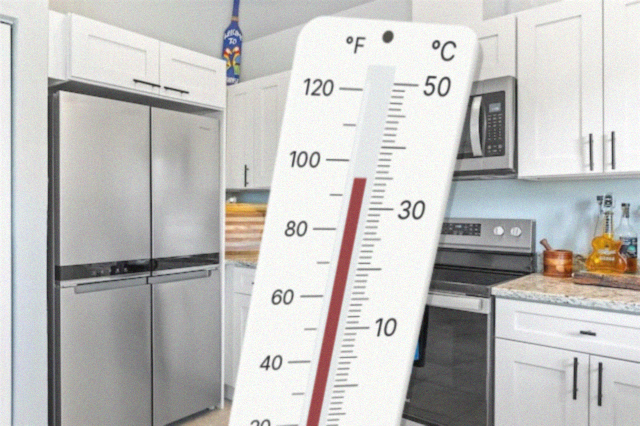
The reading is 35 (°C)
